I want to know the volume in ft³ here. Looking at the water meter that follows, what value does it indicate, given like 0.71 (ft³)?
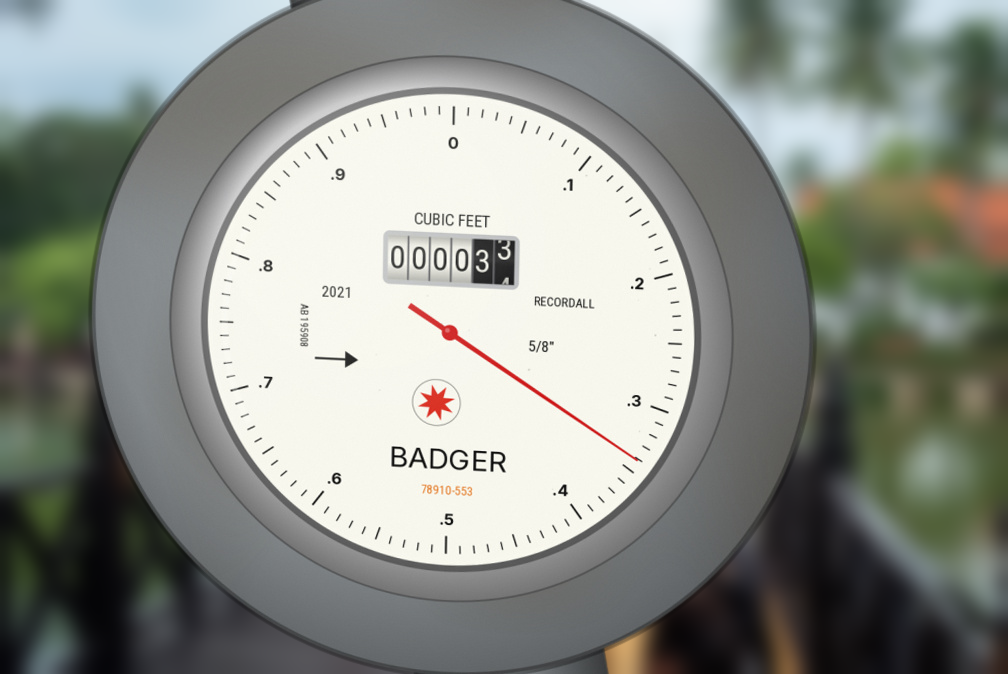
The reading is 33.34 (ft³)
